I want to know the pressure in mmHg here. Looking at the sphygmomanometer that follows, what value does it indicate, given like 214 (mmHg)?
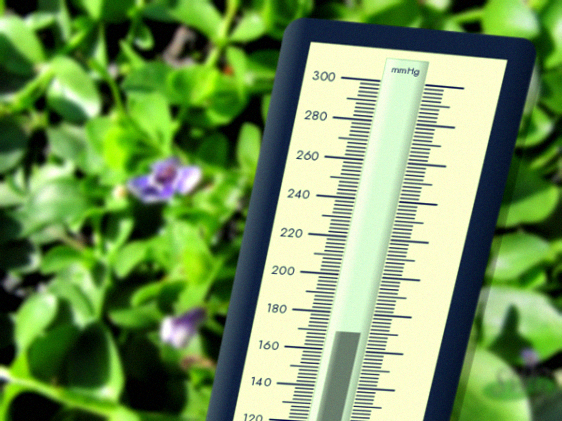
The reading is 170 (mmHg)
